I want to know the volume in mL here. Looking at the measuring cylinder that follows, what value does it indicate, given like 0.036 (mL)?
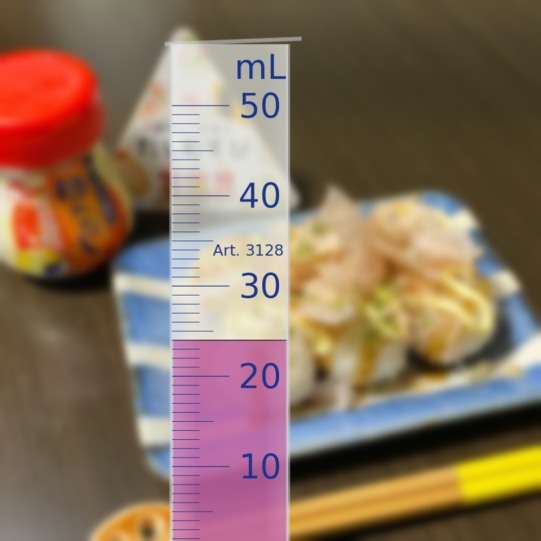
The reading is 24 (mL)
